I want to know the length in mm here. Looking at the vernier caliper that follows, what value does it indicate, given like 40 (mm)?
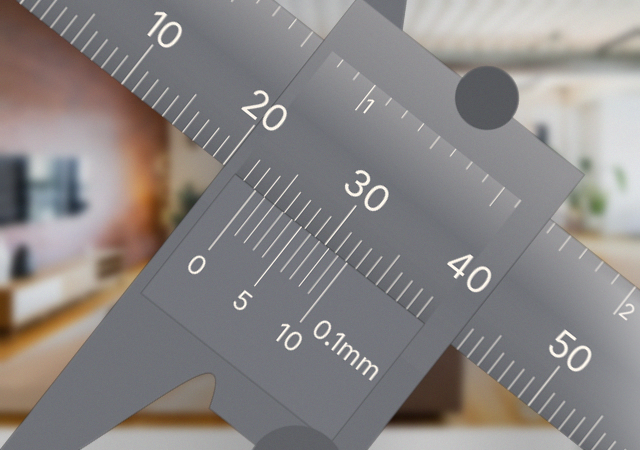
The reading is 23.2 (mm)
